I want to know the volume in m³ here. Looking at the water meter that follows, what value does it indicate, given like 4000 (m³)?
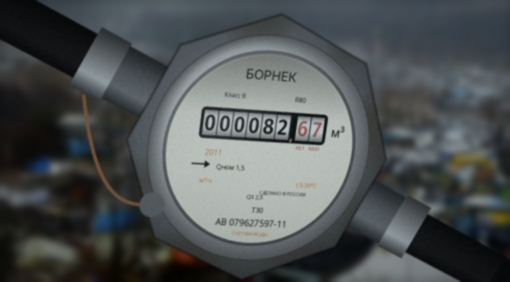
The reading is 82.67 (m³)
